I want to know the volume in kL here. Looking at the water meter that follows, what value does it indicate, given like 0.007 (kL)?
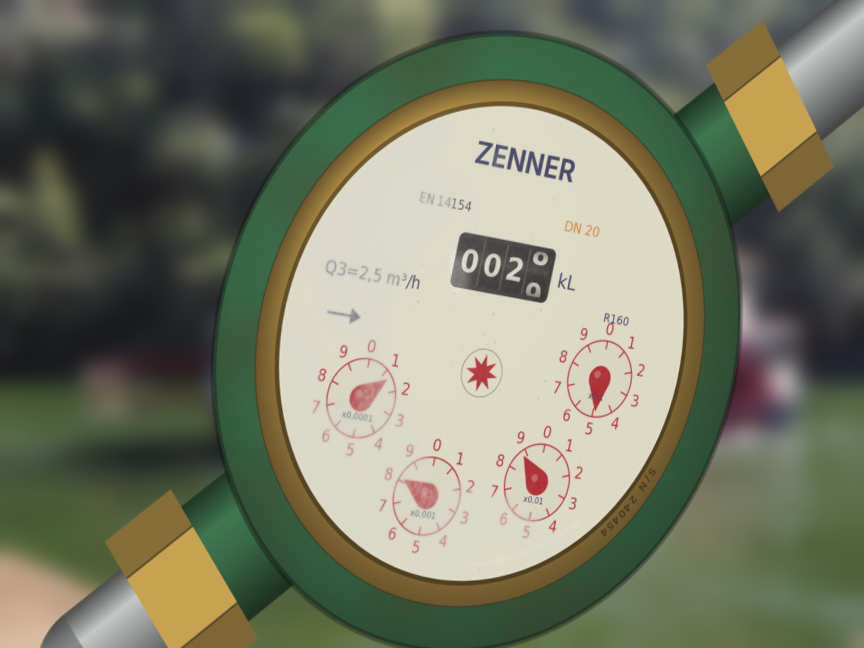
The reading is 28.4881 (kL)
